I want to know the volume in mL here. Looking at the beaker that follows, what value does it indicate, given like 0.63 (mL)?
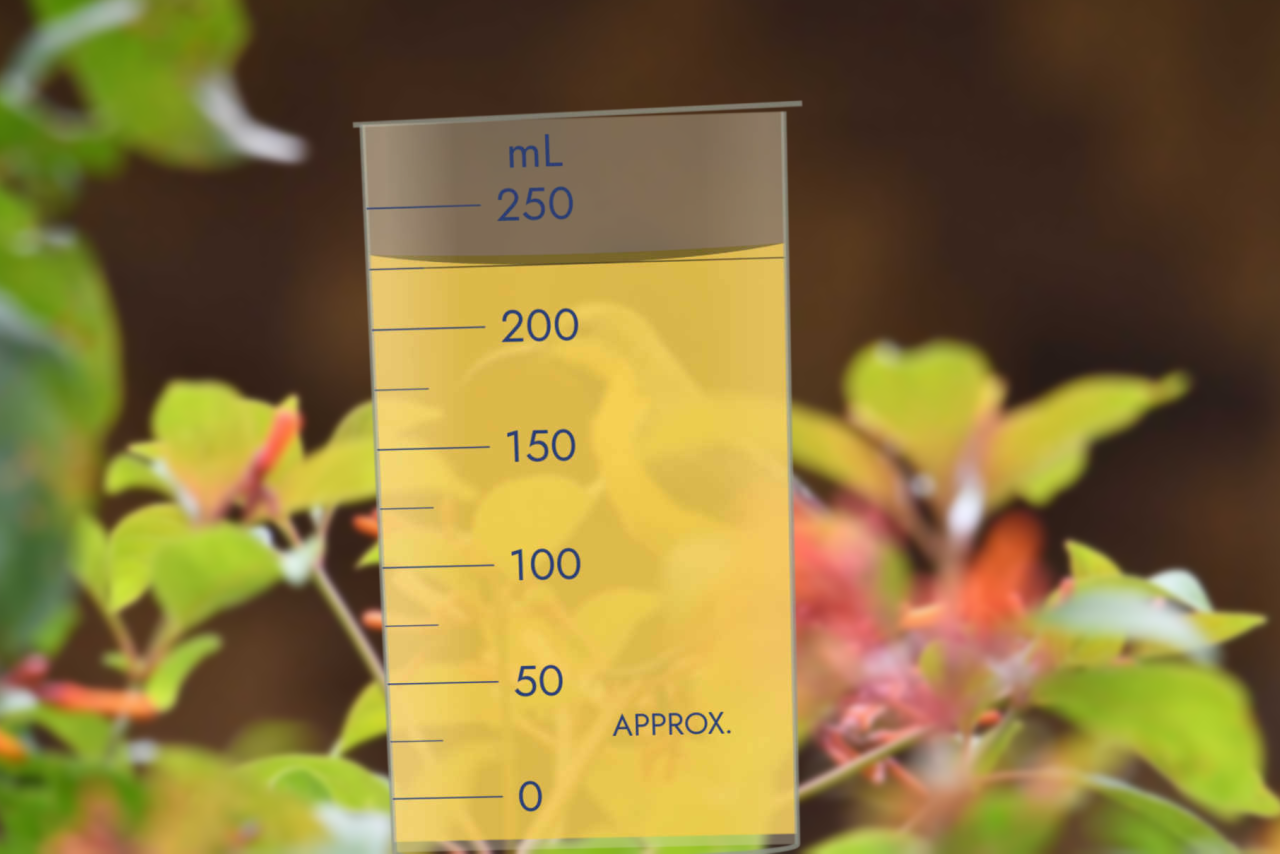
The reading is 225 (mL)
